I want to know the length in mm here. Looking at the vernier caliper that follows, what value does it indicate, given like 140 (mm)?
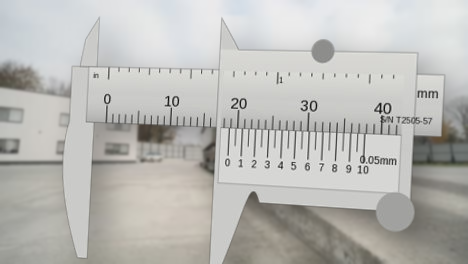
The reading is 18.8 (mm)
